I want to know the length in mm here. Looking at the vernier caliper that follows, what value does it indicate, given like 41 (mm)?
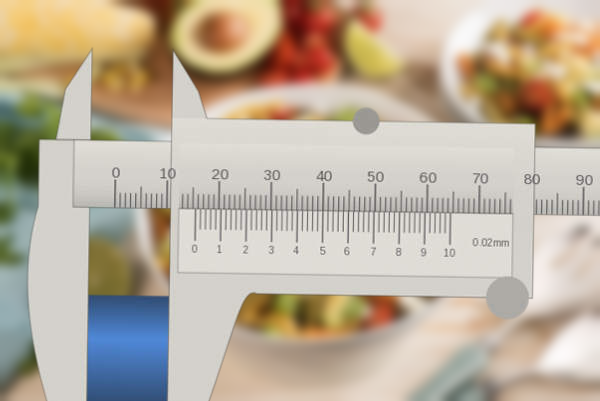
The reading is 15.5 (mm)
